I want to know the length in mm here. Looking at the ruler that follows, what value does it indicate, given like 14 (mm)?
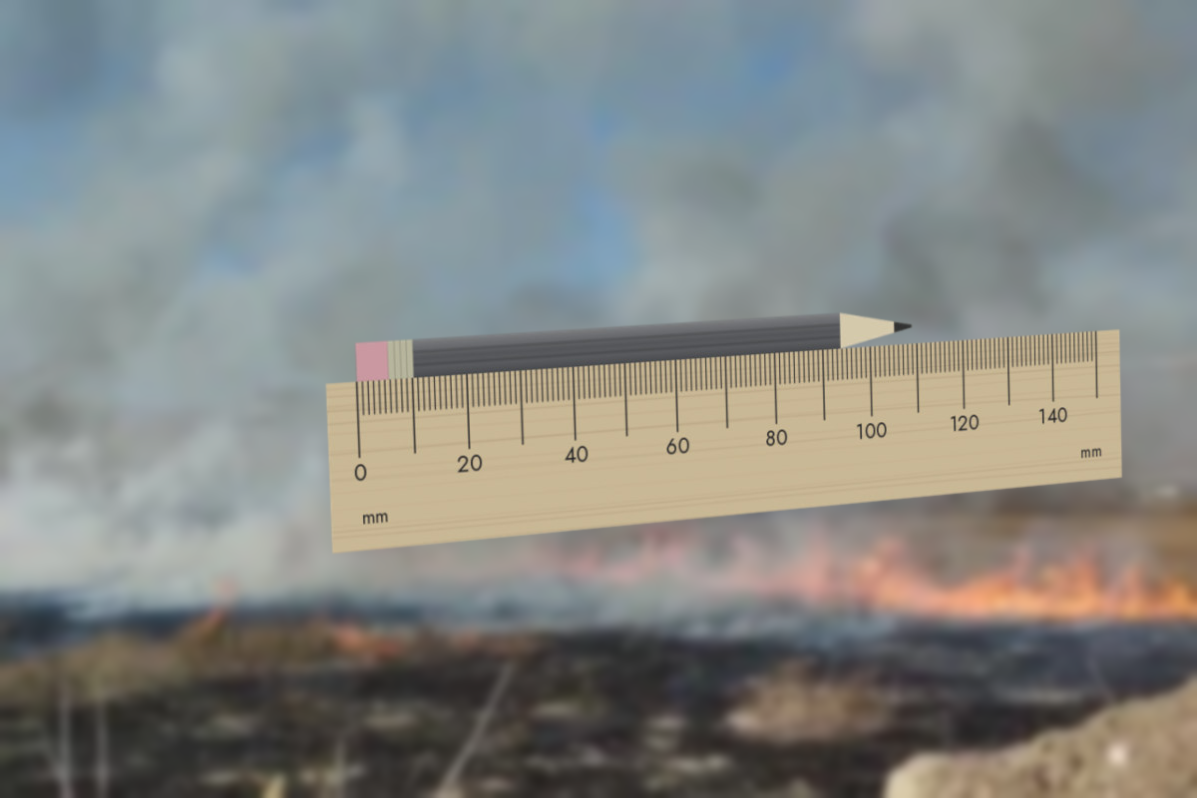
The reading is 109 (mm)
